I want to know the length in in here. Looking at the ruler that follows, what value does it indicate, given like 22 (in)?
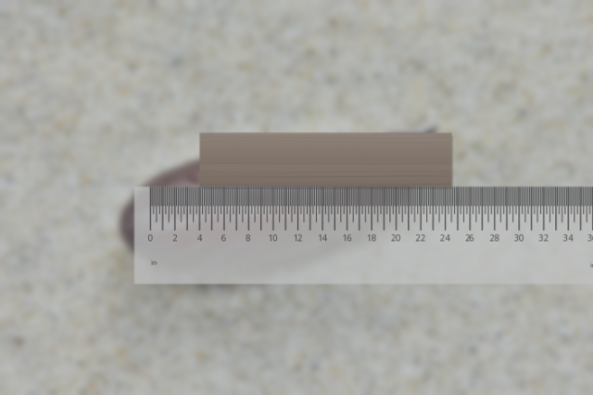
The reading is 20.5 (in)
